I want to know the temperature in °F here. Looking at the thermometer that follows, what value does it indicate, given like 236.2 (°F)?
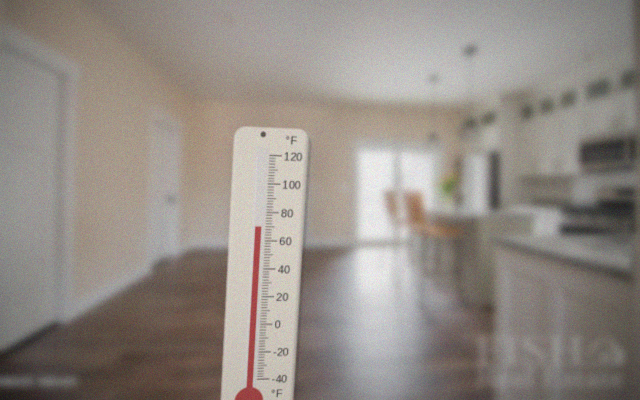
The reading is 70 (°F)
